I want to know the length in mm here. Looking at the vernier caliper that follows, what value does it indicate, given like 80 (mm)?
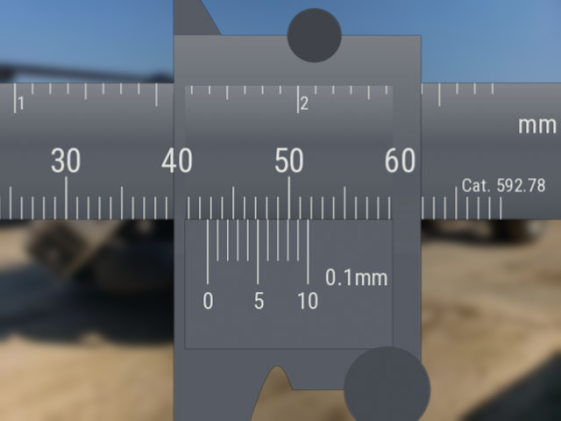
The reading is 42.7 (mm)
